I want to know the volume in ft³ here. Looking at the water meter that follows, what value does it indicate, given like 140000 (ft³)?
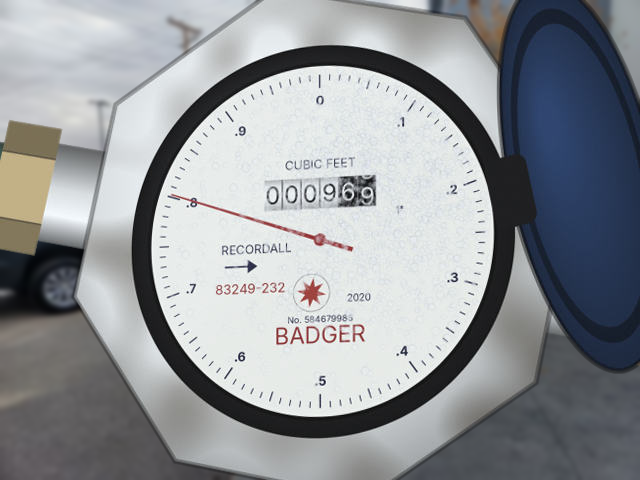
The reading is 968.80 (ft³)
